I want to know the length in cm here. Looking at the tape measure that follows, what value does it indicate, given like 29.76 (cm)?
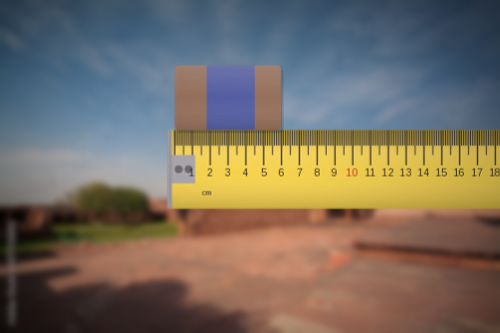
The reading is 6 (cm)
